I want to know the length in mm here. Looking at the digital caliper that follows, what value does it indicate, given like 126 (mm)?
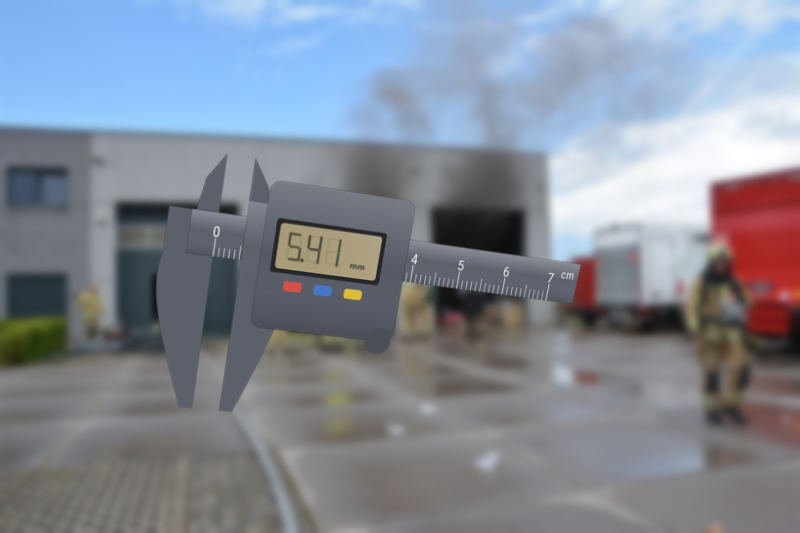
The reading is 5.41 (mm)
